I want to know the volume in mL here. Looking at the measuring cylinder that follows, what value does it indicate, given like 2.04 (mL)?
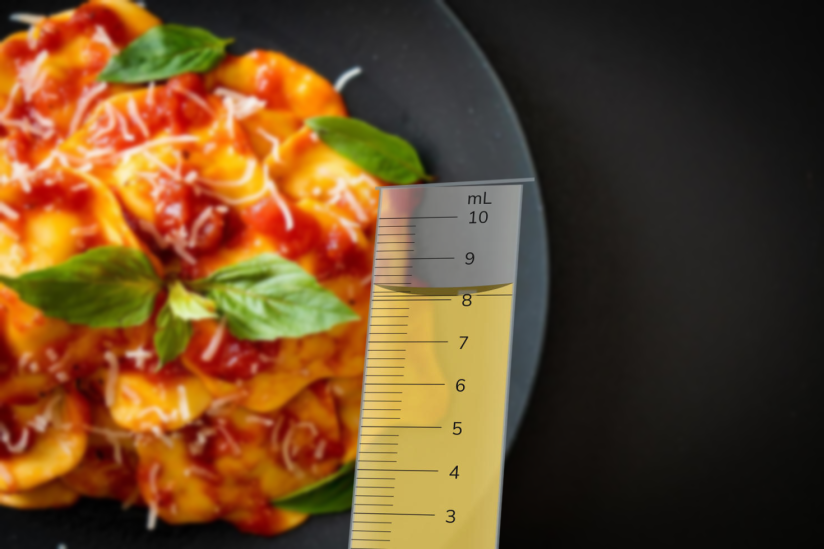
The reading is 8.1 (mL)
